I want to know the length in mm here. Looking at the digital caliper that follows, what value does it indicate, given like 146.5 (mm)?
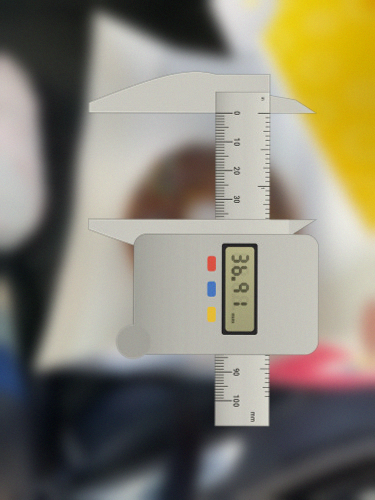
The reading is 36.91 (mm)
